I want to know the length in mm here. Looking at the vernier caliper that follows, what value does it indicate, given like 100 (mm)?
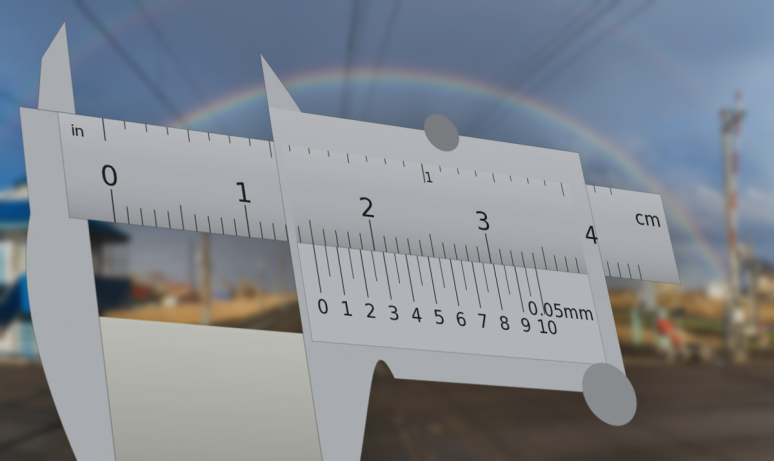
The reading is 15.0 (mm)
